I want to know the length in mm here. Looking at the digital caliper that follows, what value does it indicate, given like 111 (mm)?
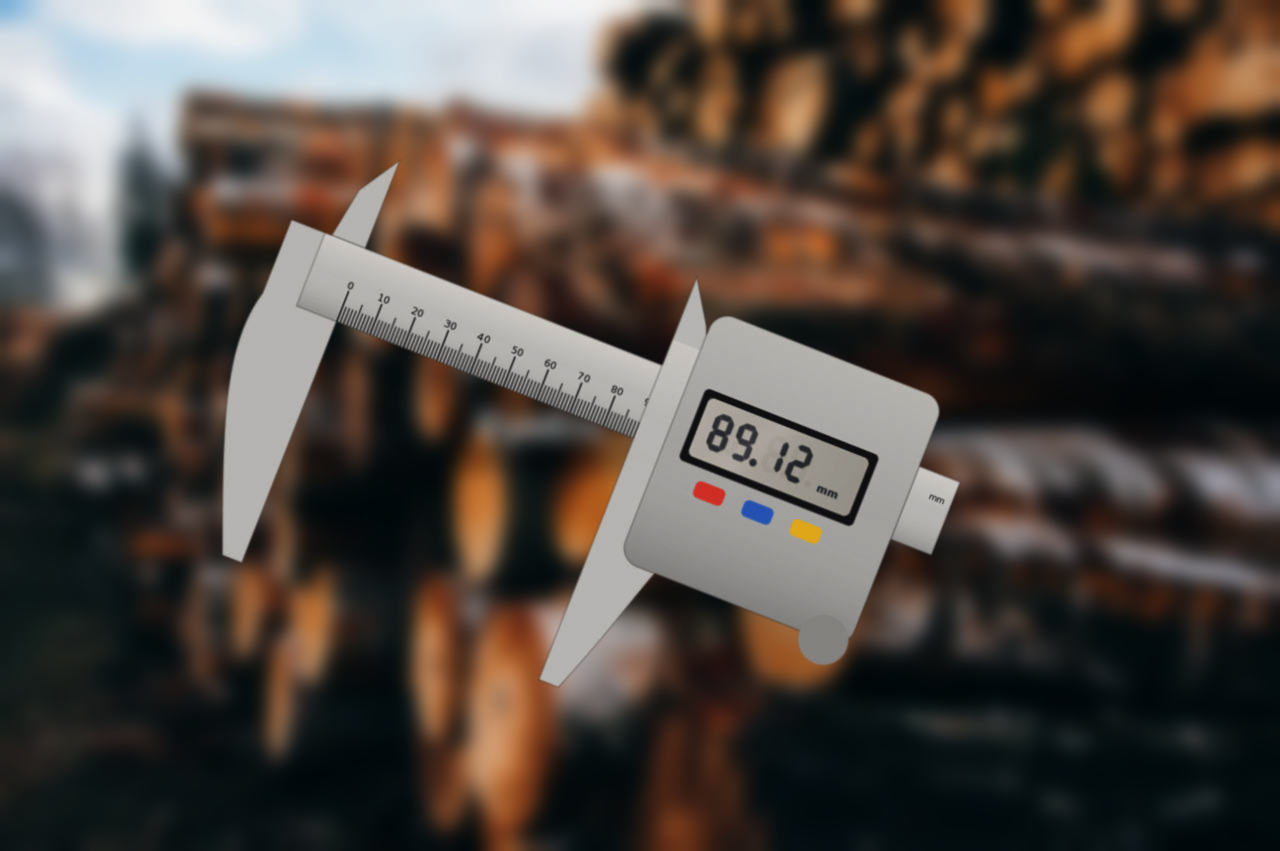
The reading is 89.12 (mm)
